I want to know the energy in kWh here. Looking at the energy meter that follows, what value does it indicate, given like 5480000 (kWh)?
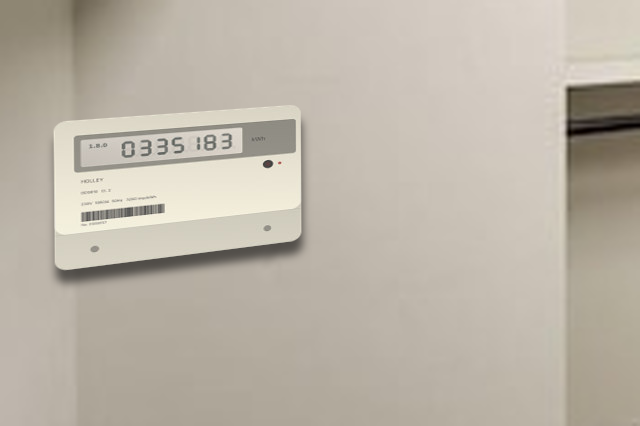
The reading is 335183 (kWh)
